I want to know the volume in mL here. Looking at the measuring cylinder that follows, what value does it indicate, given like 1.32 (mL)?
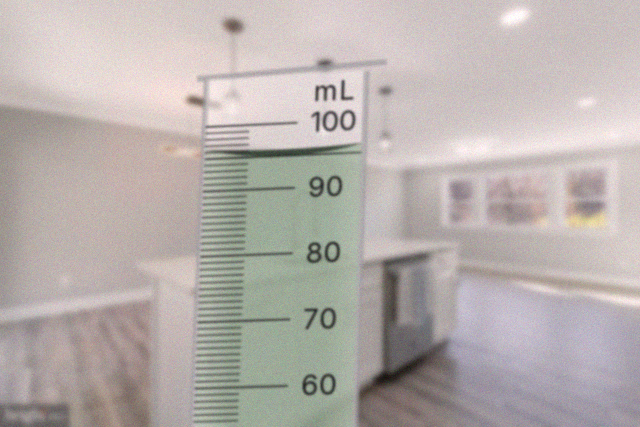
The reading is 95 (mL)
